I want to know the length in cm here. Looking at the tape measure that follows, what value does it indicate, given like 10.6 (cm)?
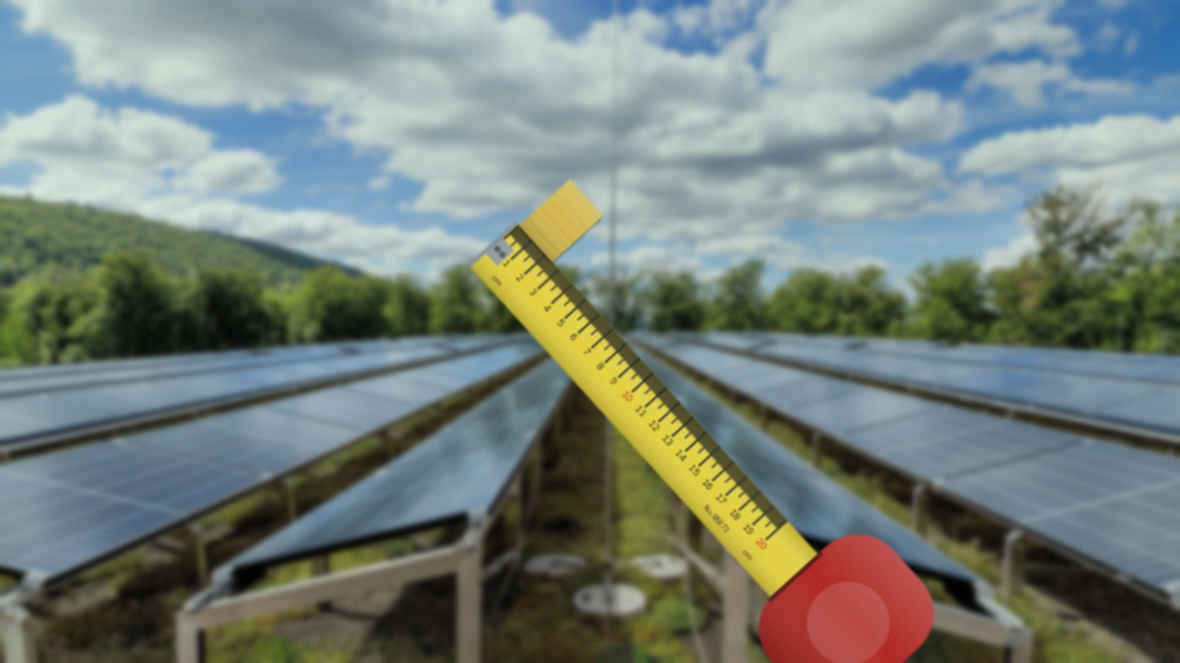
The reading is 2.5 (cm)
